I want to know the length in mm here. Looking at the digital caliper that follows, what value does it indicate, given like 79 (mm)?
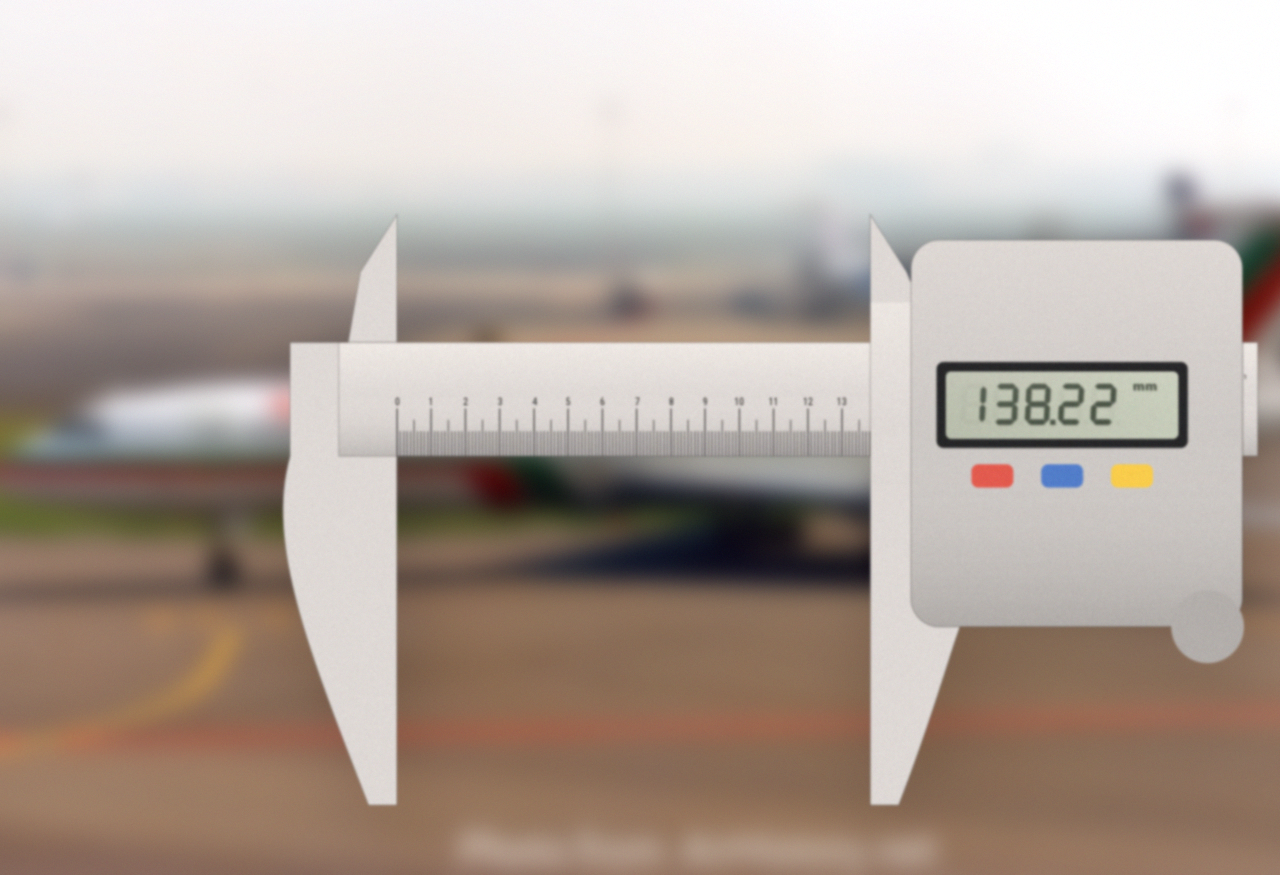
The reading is 138.22 (mm)
